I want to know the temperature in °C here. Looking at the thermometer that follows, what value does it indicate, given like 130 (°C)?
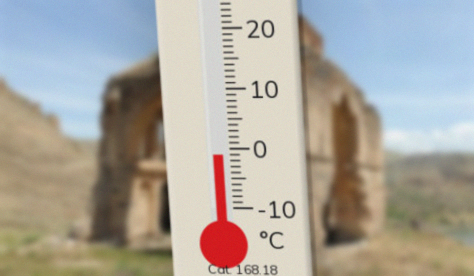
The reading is -1 (°C)
